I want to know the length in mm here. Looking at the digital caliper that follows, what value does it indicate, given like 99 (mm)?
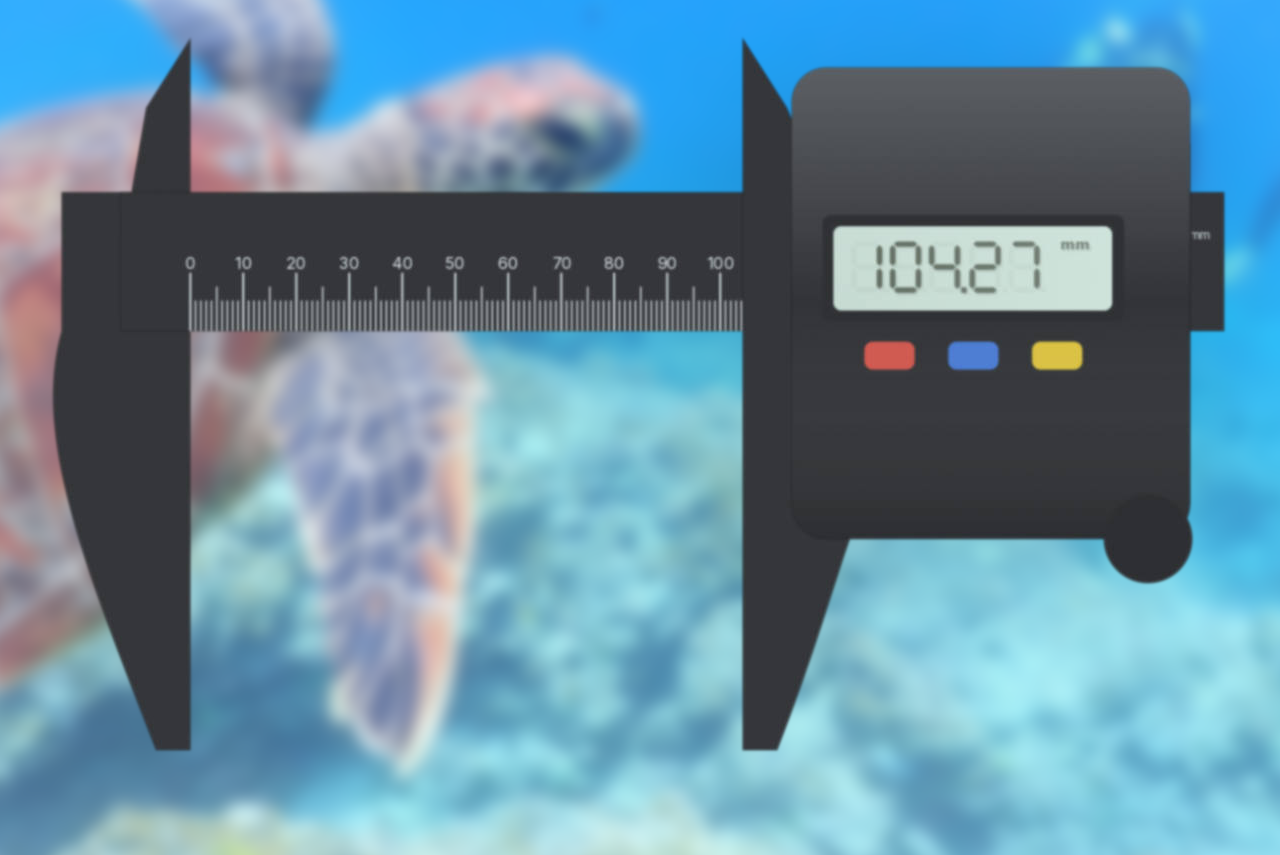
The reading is 104.27 (mm)
